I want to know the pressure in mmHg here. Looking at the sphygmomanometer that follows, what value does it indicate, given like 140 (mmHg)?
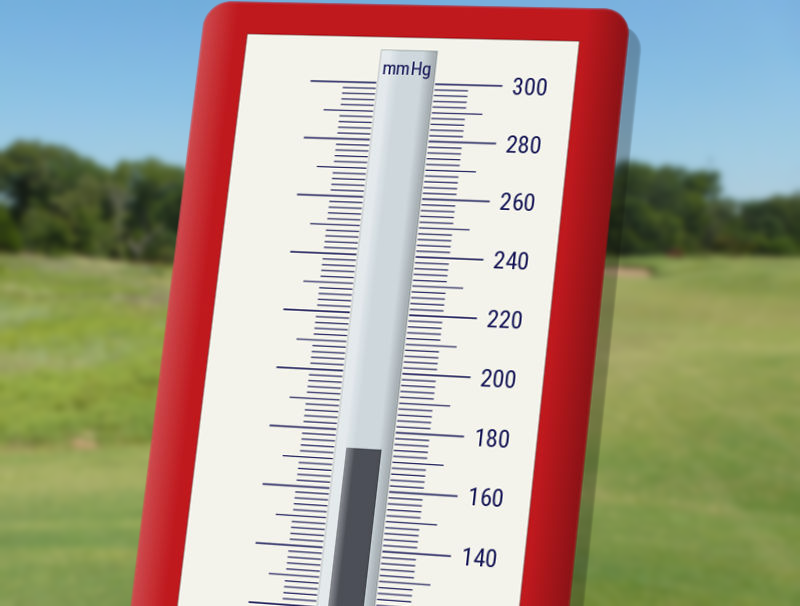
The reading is 174 (mmHg)
